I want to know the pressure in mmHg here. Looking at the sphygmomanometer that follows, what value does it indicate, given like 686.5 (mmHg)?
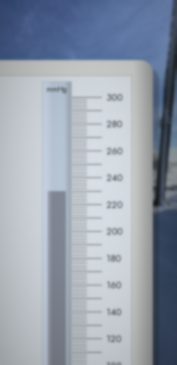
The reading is 230 (mmHg)
